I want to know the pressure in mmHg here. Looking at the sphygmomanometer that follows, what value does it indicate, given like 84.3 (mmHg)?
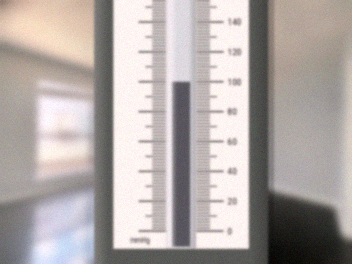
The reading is 100 (mmHg)
